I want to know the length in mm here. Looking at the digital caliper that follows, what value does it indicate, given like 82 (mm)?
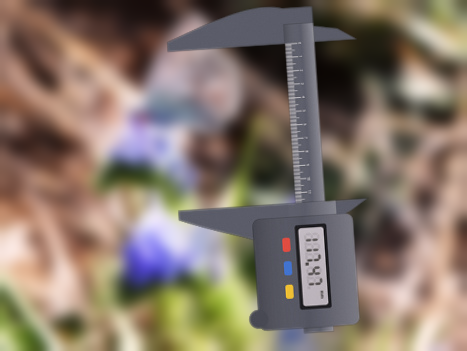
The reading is 117.47 (mm)
